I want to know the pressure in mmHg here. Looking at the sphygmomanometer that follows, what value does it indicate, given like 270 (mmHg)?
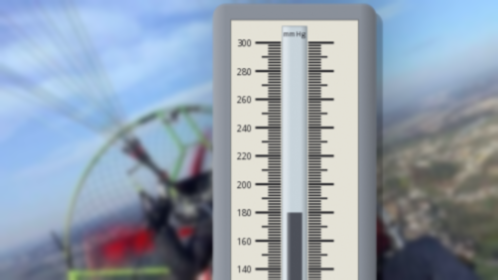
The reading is 180 (mmHg)
